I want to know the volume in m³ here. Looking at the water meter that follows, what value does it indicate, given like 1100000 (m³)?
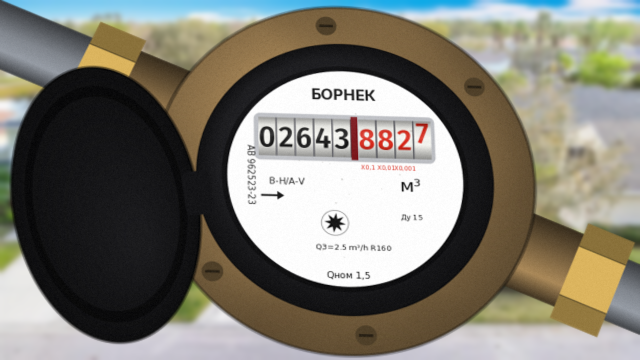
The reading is 2643.8827 (m³)
